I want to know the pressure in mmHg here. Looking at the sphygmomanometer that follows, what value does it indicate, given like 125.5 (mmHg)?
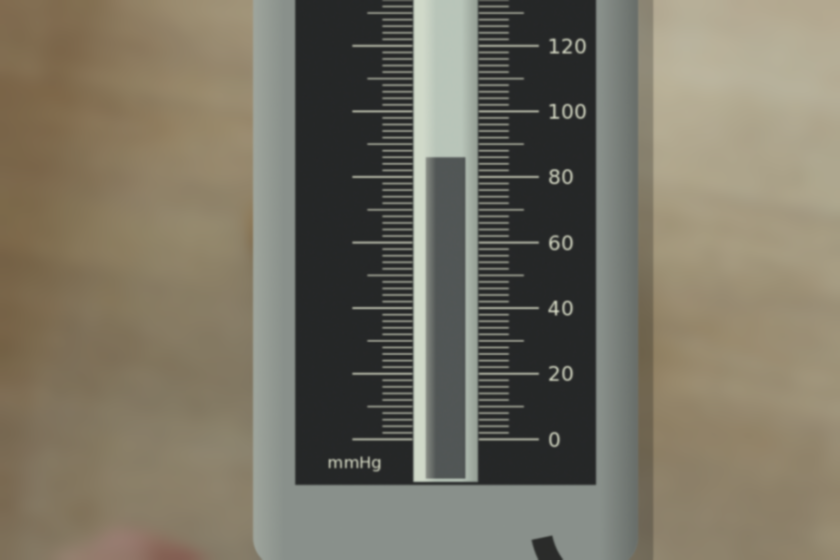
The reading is 86 (mmHg)
